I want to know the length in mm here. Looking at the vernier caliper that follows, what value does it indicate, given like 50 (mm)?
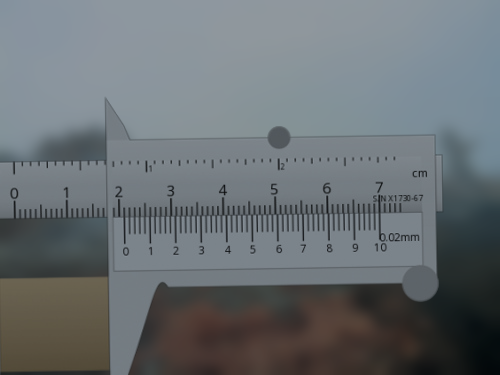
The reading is 21.0 (mm)
